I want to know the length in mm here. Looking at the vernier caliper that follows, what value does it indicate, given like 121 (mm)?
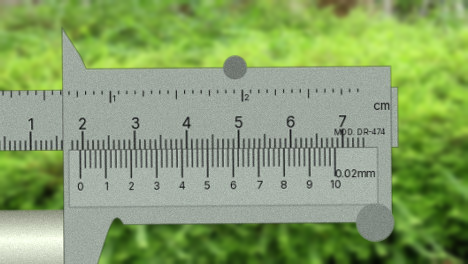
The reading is 19.5 (mm)
